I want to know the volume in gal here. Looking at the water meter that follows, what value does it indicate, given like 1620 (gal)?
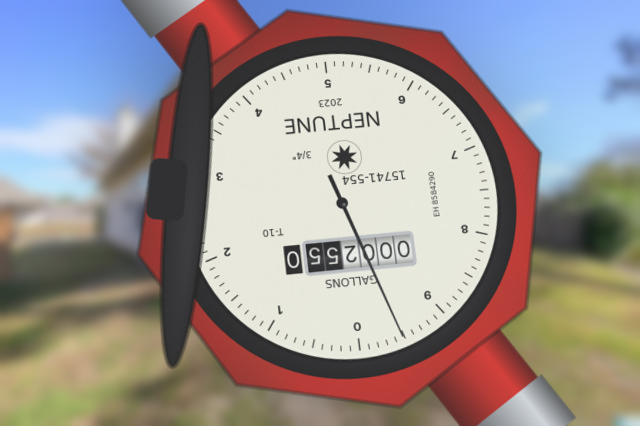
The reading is 2549.5 (gal)
